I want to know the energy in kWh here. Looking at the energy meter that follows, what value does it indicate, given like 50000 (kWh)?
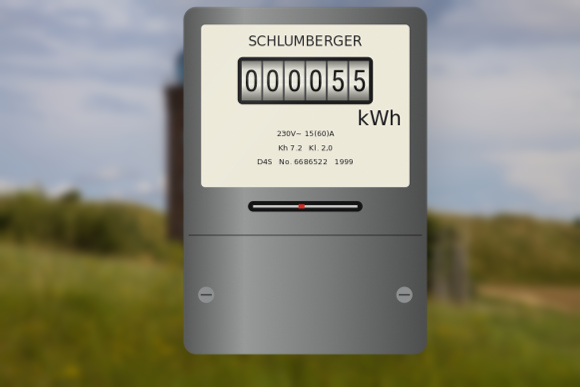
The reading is 55 (kWh)
